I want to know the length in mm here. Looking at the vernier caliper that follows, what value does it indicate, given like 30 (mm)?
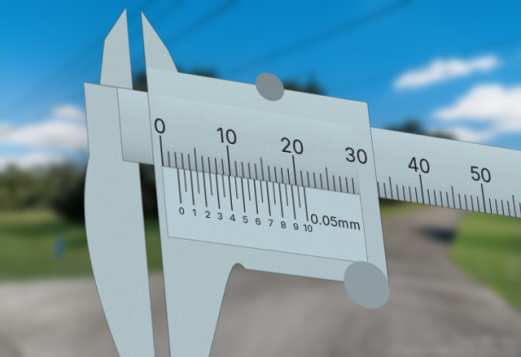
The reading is 2.2 (mm)
